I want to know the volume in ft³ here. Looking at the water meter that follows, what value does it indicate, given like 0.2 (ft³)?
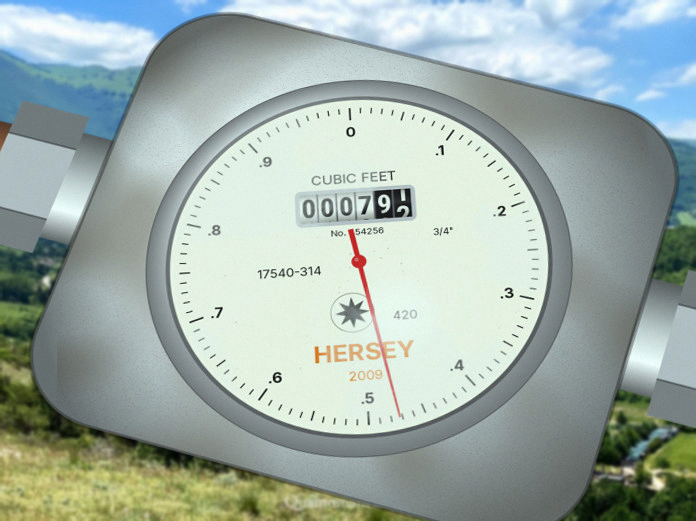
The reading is 791.47 (ft³)
